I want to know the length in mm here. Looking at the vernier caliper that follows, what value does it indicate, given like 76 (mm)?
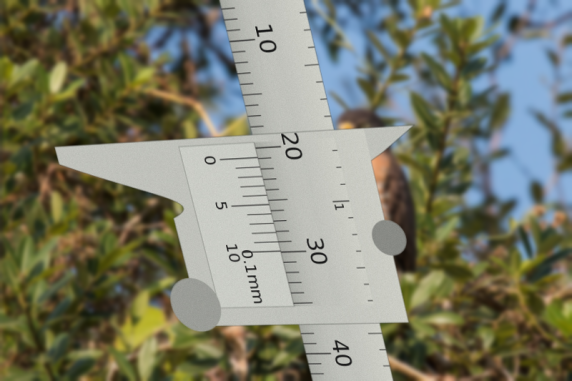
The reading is 20.9 (mm)
